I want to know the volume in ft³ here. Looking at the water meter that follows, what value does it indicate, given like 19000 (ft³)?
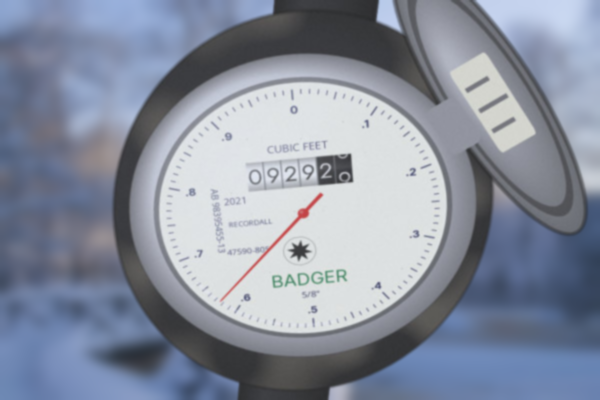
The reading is 92928.62 (ft³)
